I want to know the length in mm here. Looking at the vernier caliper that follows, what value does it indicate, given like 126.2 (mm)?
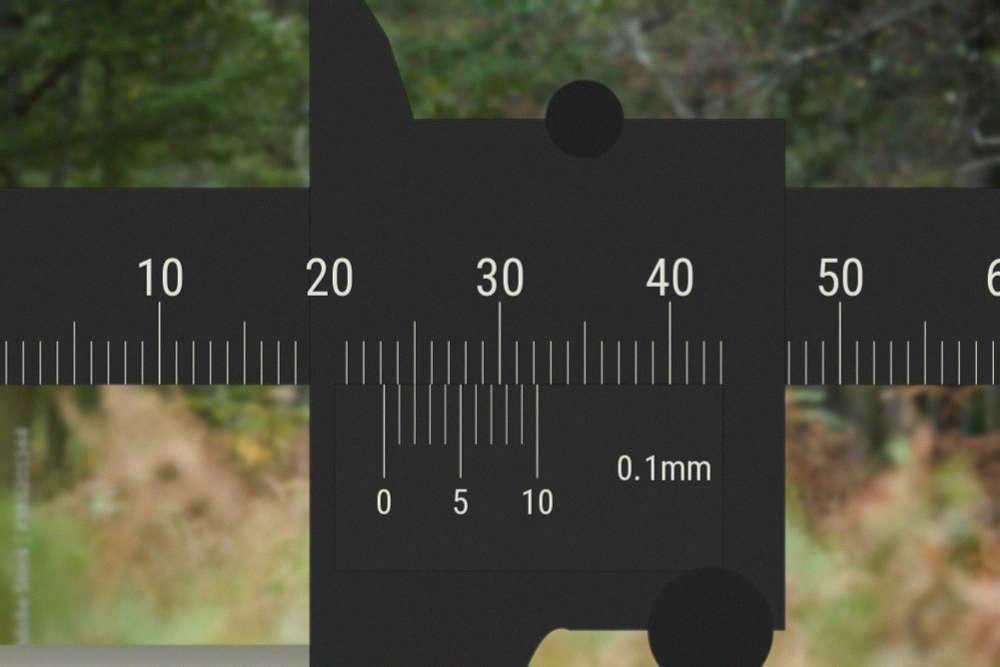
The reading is 23.2 (mm)
